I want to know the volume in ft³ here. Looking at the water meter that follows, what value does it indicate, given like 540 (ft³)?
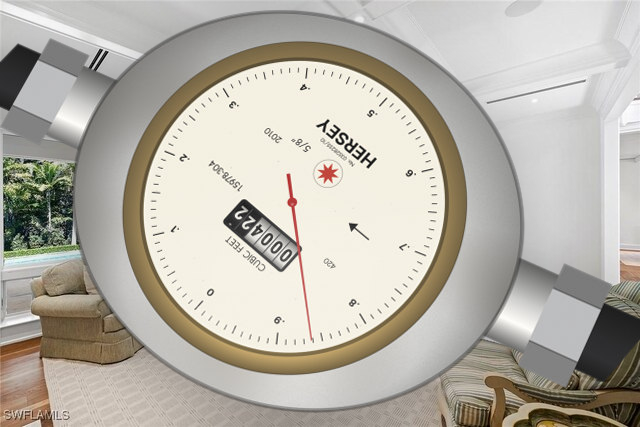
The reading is 421.86 (ft³)
